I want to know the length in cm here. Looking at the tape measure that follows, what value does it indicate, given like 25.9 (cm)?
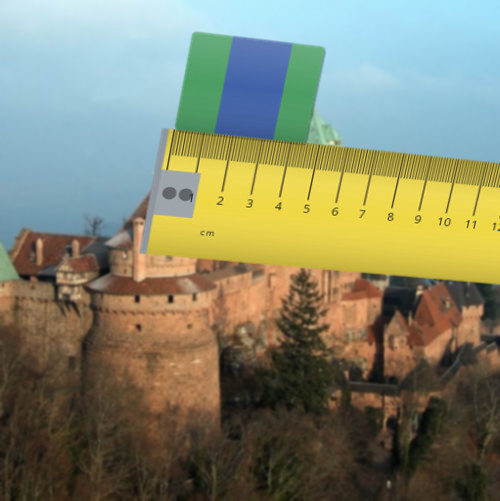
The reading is 4.5 (cm)
